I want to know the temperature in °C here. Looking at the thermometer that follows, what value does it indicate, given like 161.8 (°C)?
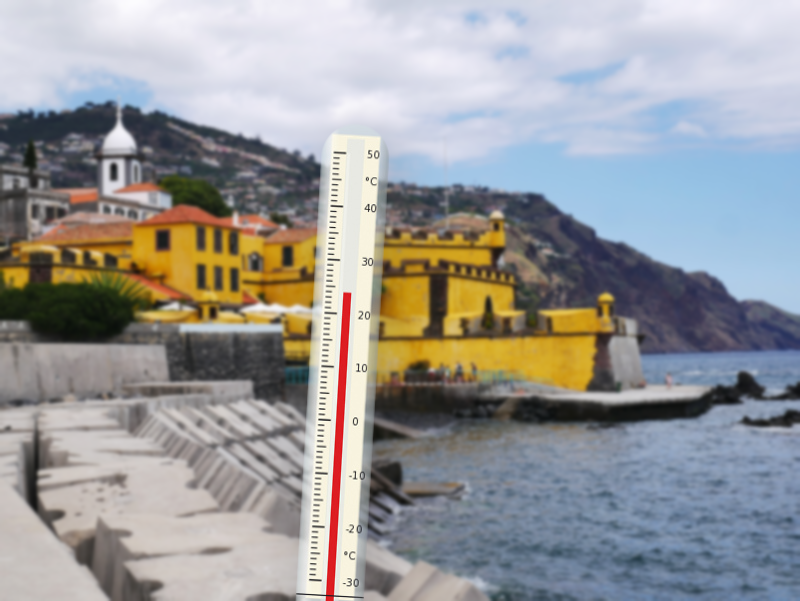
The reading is 24 (°C)
